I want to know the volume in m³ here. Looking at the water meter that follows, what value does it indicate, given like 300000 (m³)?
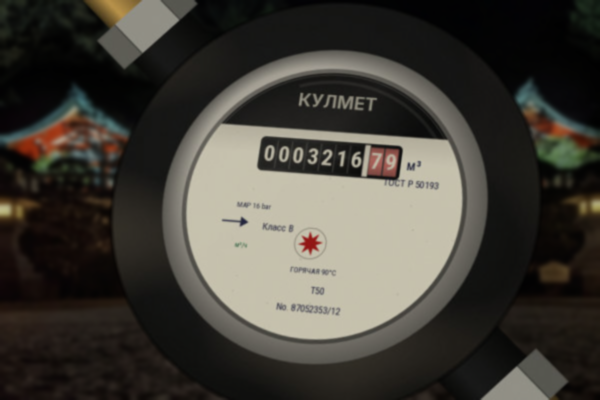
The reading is 3216.79 (m³)
